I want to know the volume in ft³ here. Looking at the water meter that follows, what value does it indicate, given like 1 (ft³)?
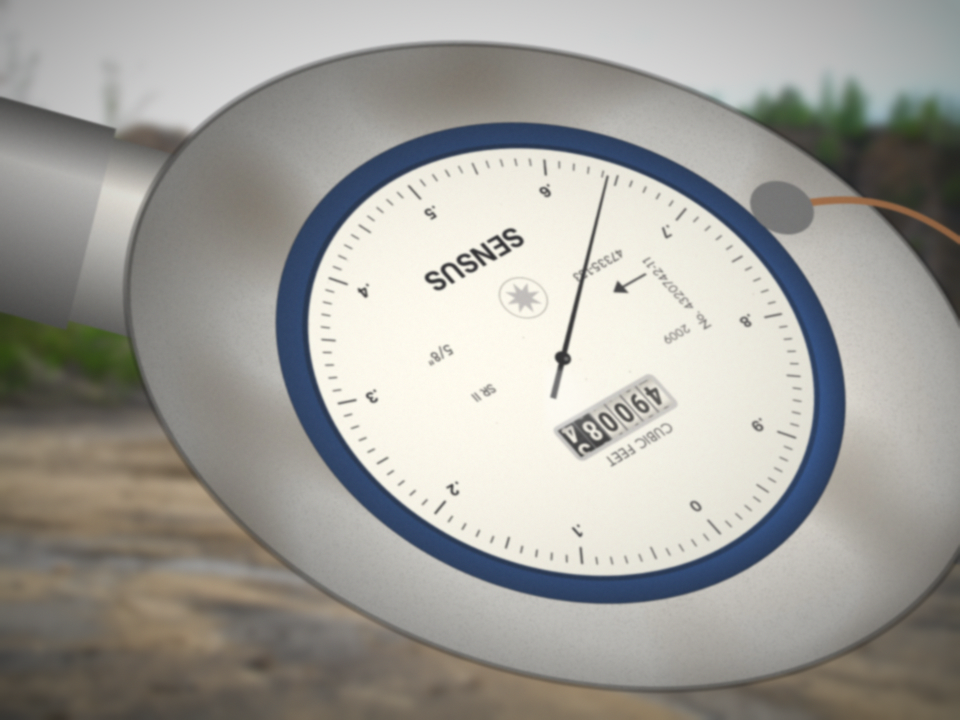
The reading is 490083.64 (ft³)
